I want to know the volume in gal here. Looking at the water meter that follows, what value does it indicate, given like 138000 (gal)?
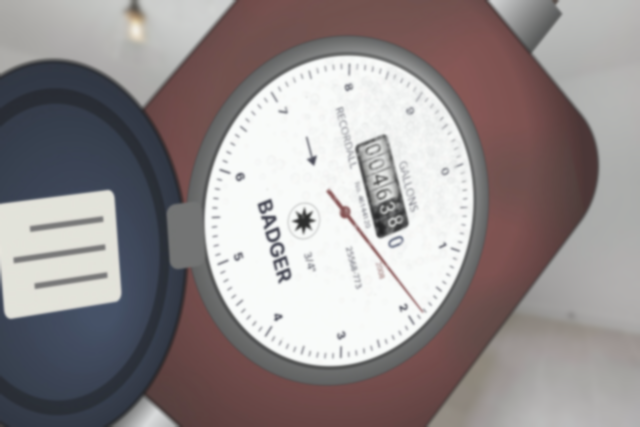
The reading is 46381.8 (gal)
